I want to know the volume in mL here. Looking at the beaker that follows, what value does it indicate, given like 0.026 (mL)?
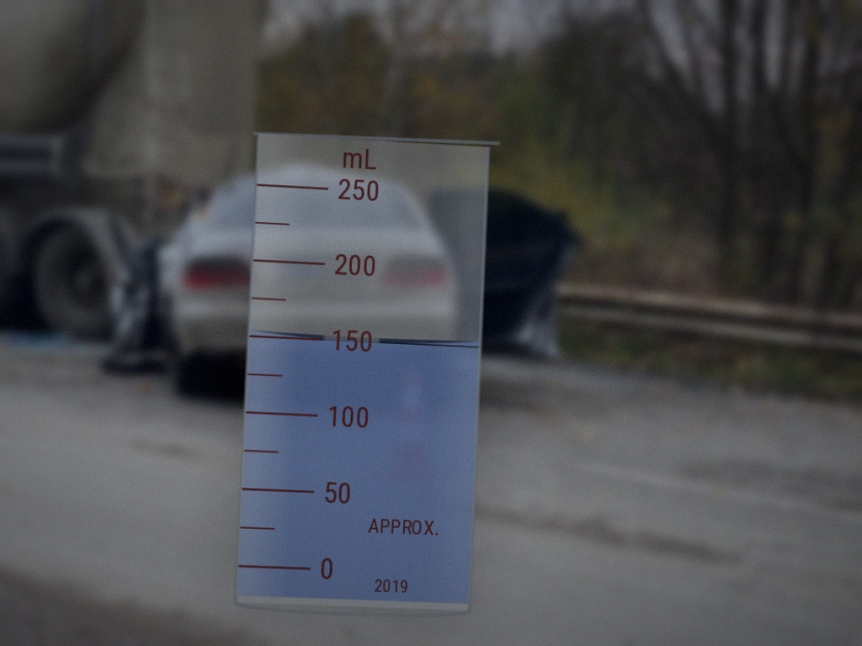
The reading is 150 (mL)
